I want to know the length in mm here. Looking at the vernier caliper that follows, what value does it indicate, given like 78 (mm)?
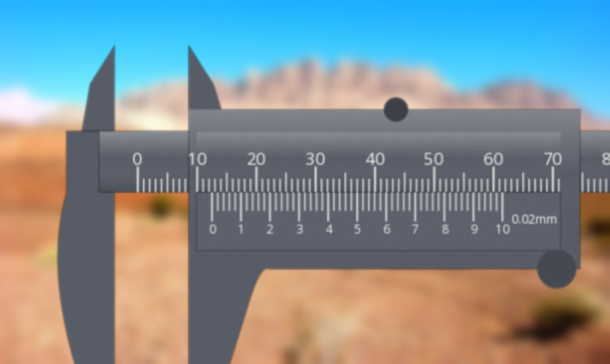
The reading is 12.5 (mm)
